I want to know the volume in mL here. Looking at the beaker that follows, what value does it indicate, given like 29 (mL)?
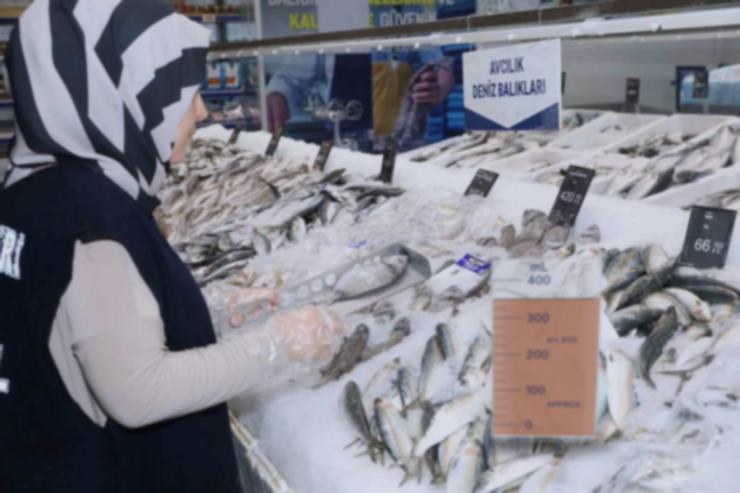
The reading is 350 (mL)
